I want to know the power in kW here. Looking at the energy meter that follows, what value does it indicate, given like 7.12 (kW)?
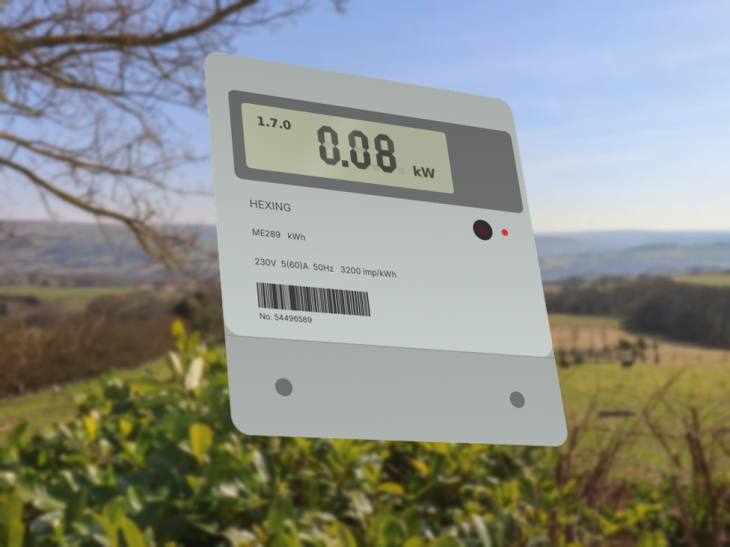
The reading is 0.08 (kW)
